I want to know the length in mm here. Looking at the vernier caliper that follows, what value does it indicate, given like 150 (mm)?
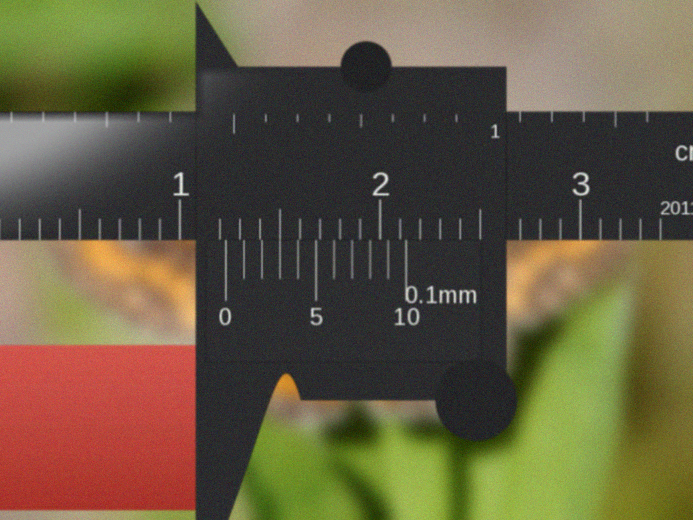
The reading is 12.3 (mm)
